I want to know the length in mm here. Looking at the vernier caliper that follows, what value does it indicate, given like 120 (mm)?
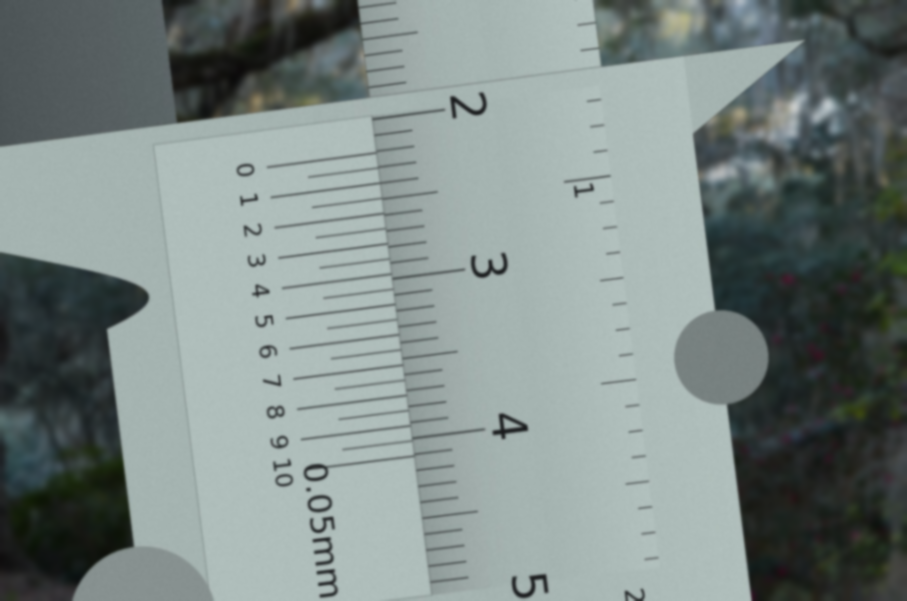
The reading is 22.1 (mm)
